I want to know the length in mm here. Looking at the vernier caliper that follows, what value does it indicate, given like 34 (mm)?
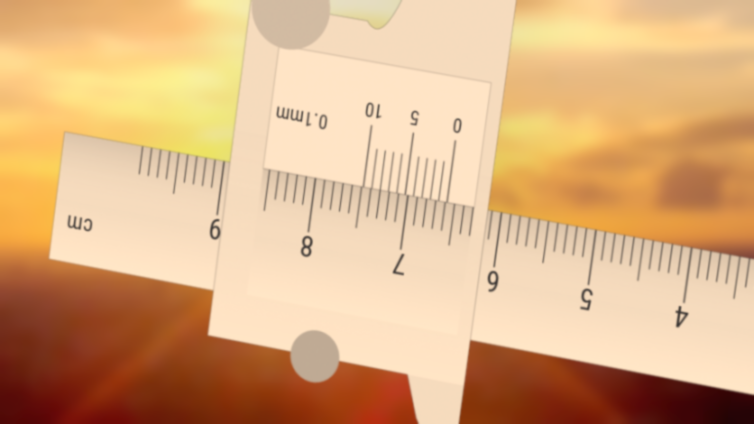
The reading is 65.8 (mm)
